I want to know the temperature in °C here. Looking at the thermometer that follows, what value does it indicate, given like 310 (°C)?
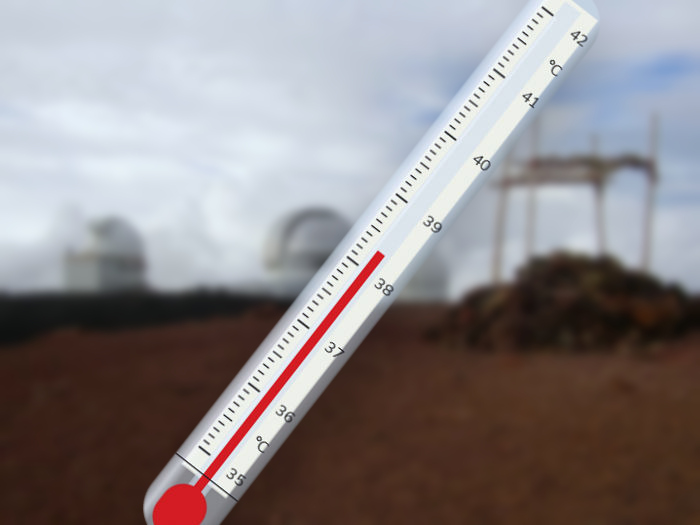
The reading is 38.3 (°C)
